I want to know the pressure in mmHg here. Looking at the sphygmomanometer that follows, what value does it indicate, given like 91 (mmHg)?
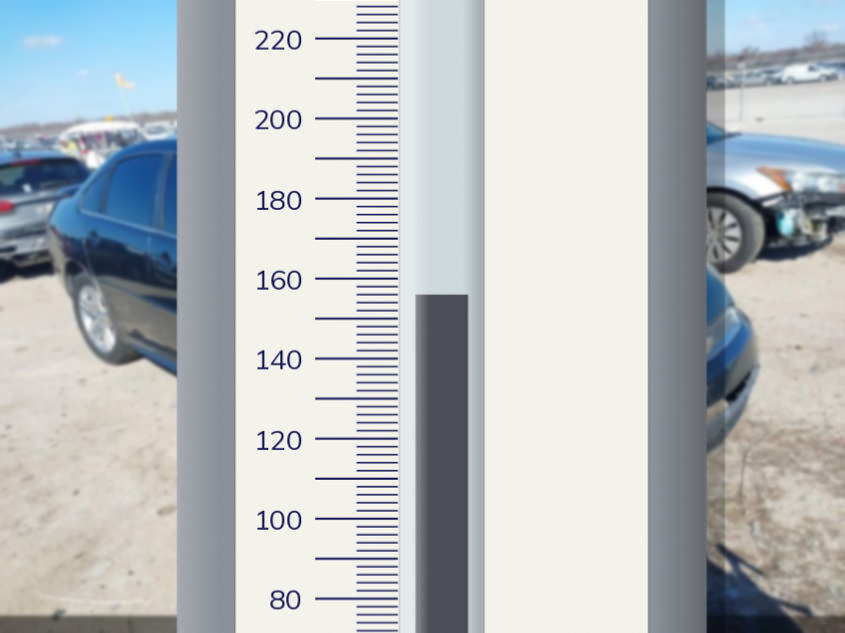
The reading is 156 (mmHg)
